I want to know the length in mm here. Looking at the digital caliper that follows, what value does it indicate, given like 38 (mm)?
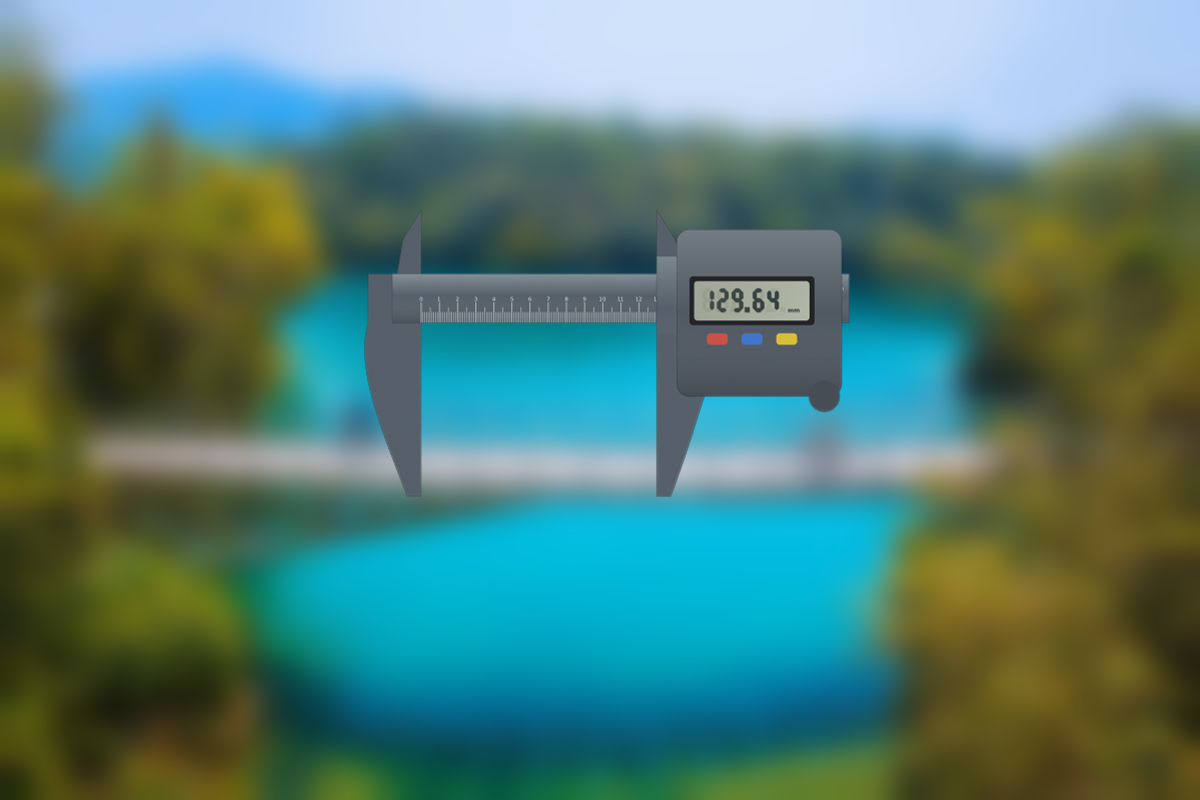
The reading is 129.64 (mm)
